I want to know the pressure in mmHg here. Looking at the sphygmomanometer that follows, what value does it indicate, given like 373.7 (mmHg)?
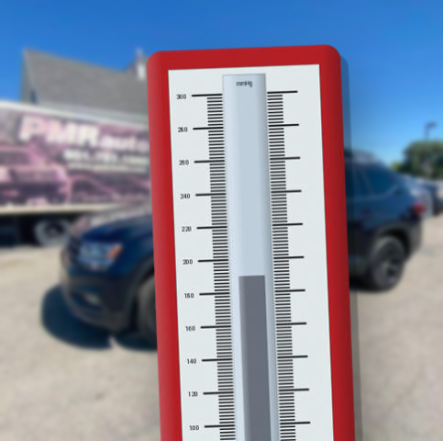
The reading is 190 (mmHg)
